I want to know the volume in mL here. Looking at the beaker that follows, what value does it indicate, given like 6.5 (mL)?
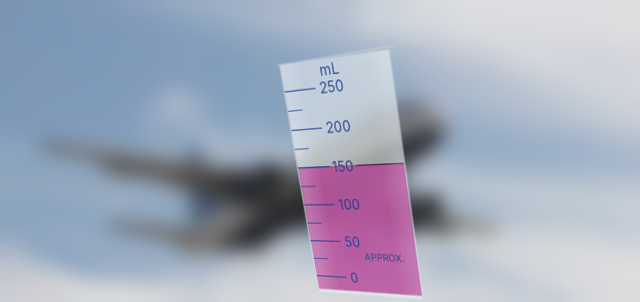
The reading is 150 (mL)
